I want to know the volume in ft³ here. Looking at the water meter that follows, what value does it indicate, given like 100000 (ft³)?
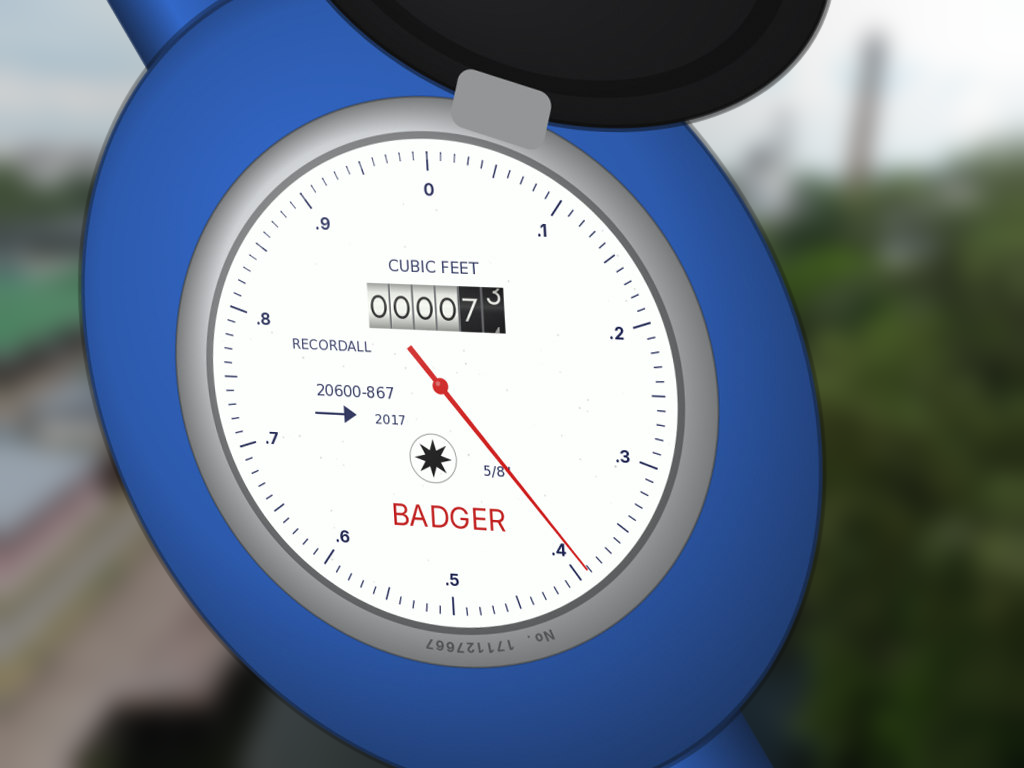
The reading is 73.39 (ft³)
